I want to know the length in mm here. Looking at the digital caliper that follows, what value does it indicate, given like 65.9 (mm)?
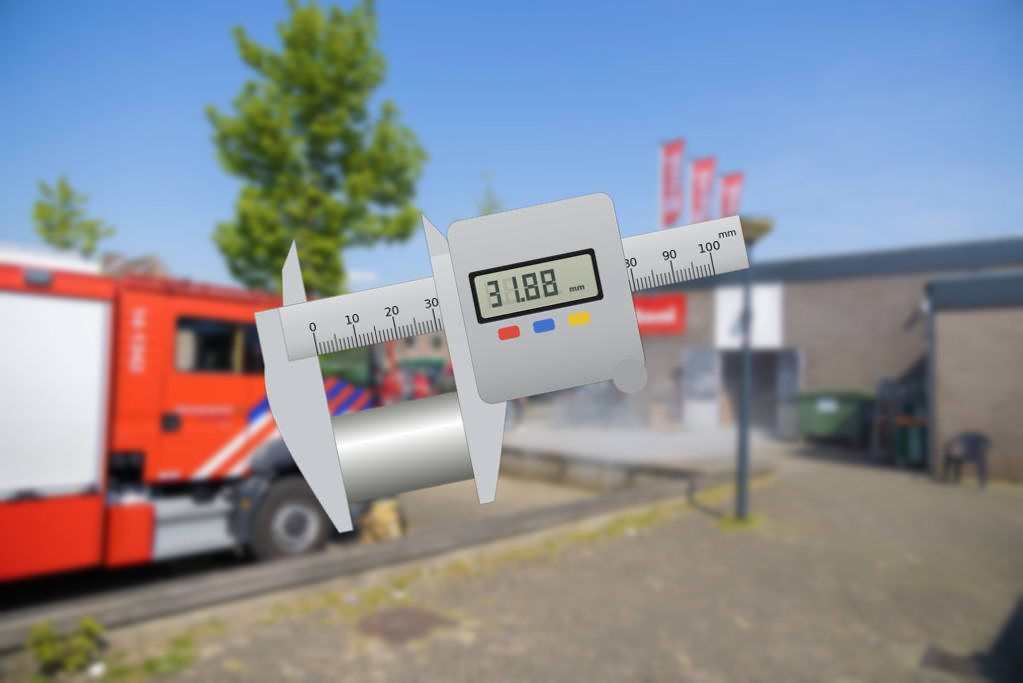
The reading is 31.88 (mm)
